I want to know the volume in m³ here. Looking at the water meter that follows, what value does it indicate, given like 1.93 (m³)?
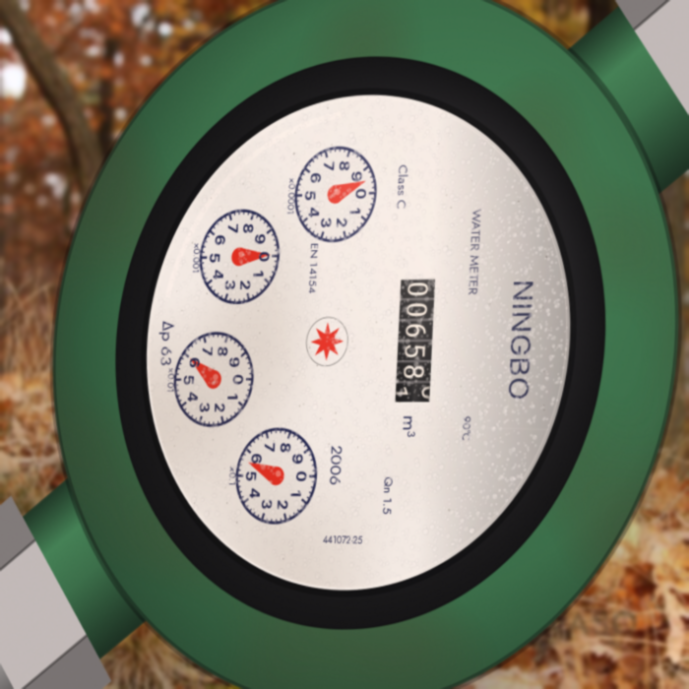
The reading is 6580.5599 (m³)
